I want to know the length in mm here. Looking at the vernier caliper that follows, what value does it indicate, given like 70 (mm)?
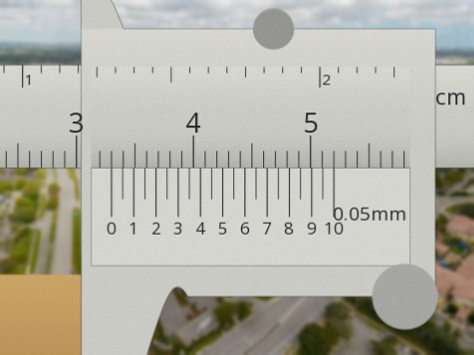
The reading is 33.0 (mm)
